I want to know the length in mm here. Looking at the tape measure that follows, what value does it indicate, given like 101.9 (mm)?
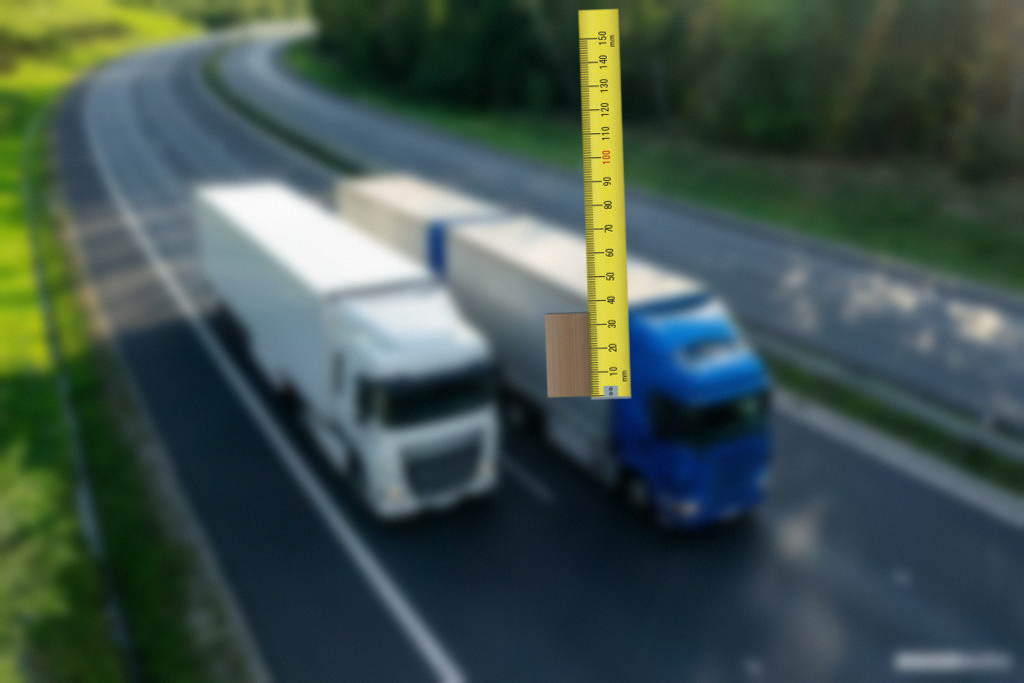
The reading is 35 (mm)
